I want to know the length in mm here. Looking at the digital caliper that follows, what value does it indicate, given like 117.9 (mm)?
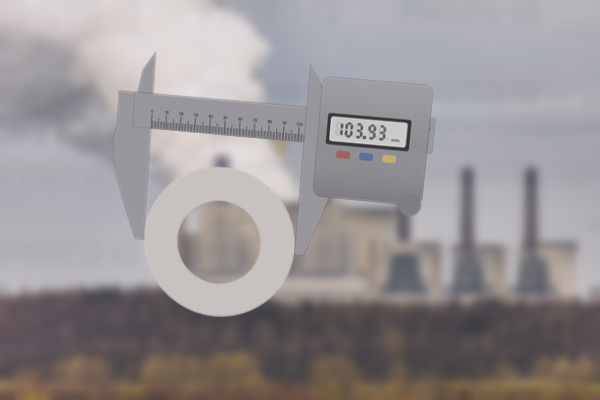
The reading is 103.93 (mm)
